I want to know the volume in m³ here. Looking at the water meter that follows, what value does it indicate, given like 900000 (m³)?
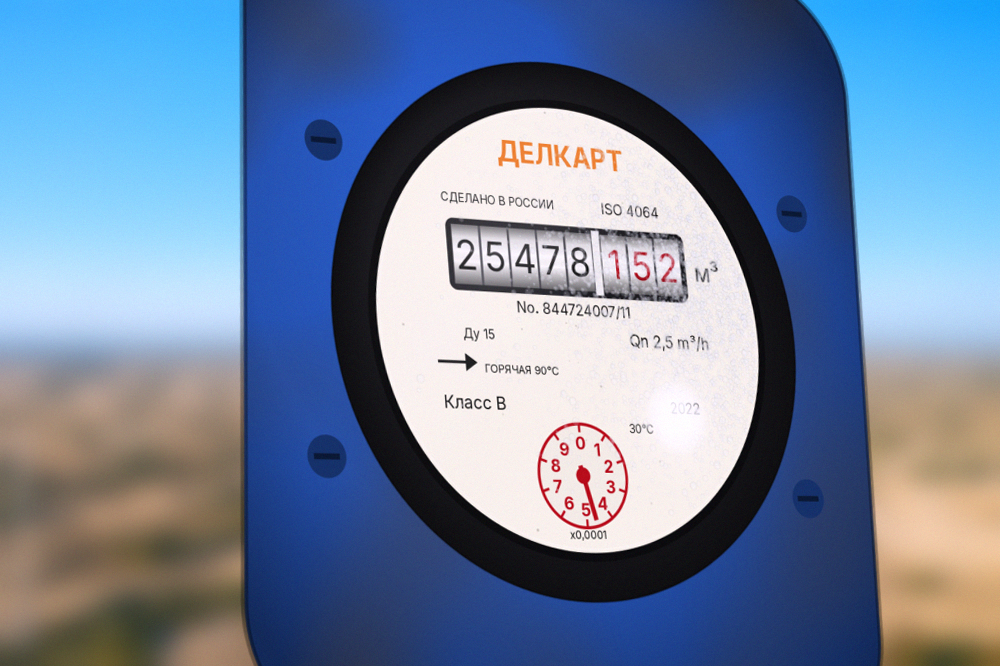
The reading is 25478.1524 (m³)
